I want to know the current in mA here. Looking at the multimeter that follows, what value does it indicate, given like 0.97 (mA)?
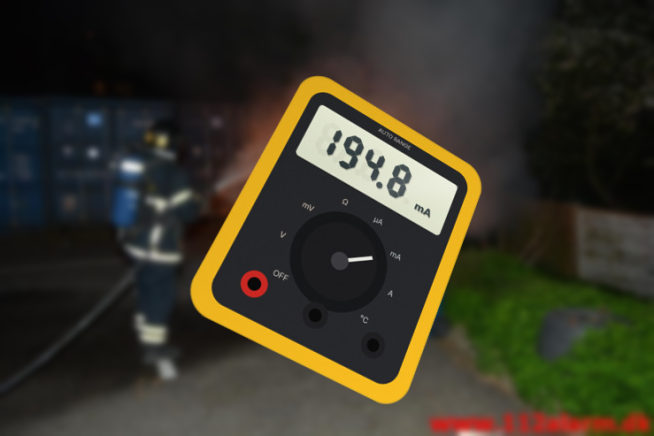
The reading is 194.8 (mA)
